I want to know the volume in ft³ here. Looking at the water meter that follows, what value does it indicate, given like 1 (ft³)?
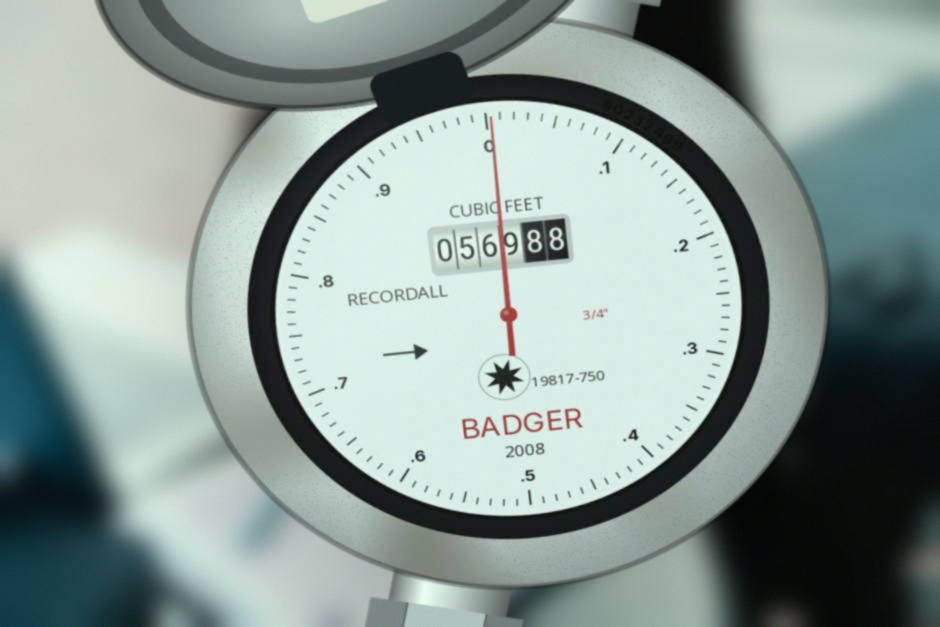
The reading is 56988.00 (ft³)
